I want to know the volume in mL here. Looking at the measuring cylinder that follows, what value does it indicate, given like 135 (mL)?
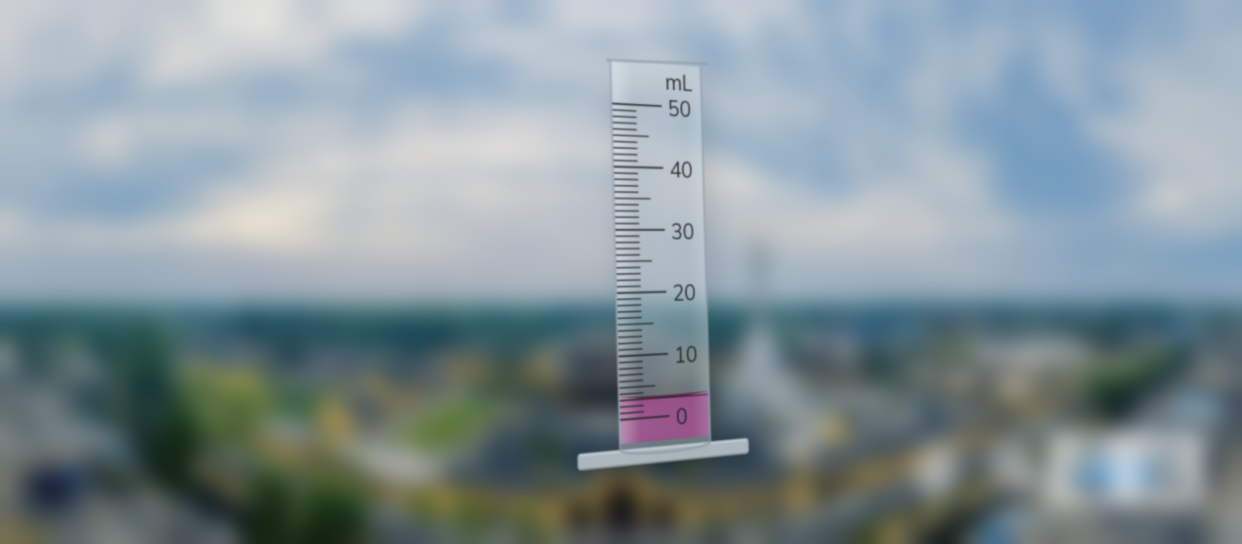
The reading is 3 (mL)
